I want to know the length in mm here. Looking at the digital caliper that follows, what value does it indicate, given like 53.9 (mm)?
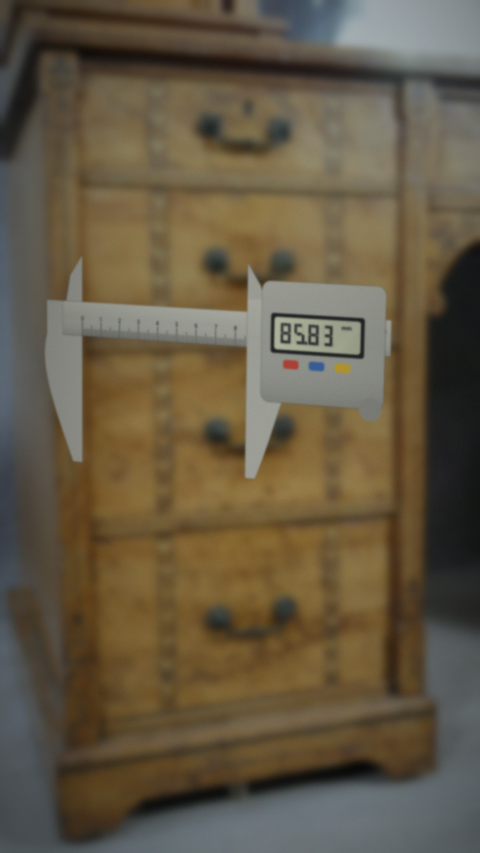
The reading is 85.83 (mm)
